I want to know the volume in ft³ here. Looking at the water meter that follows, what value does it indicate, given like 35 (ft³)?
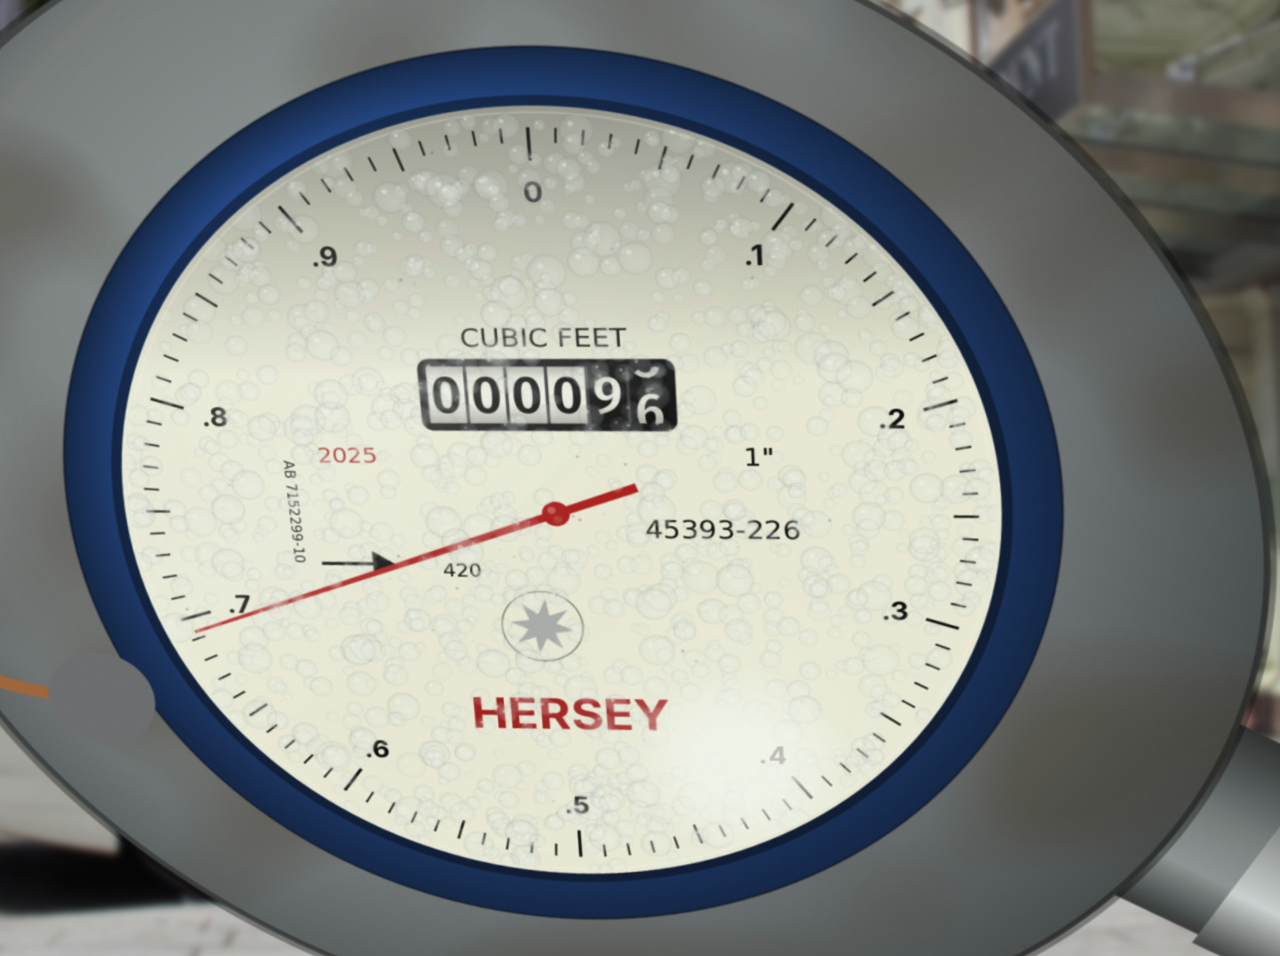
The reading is 95.69 (ft³)
